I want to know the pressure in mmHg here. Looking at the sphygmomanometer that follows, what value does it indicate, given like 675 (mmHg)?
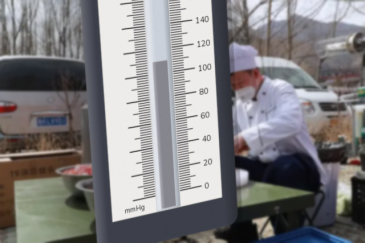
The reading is 110 (mmHg)
